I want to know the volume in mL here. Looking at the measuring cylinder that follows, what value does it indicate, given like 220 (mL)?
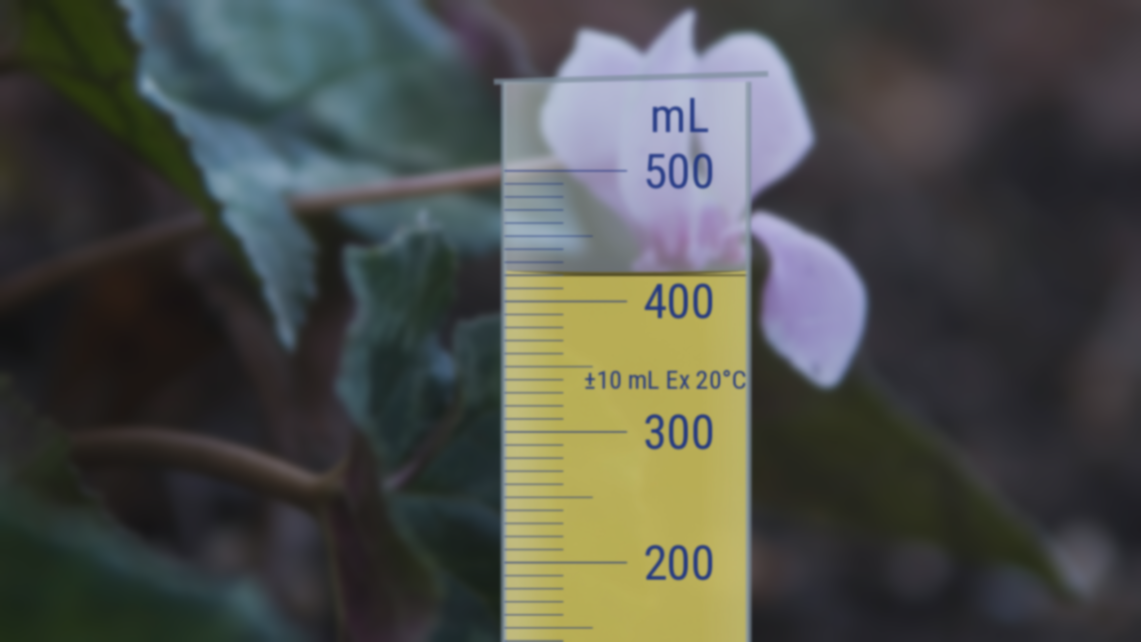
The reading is 420 (mL)
